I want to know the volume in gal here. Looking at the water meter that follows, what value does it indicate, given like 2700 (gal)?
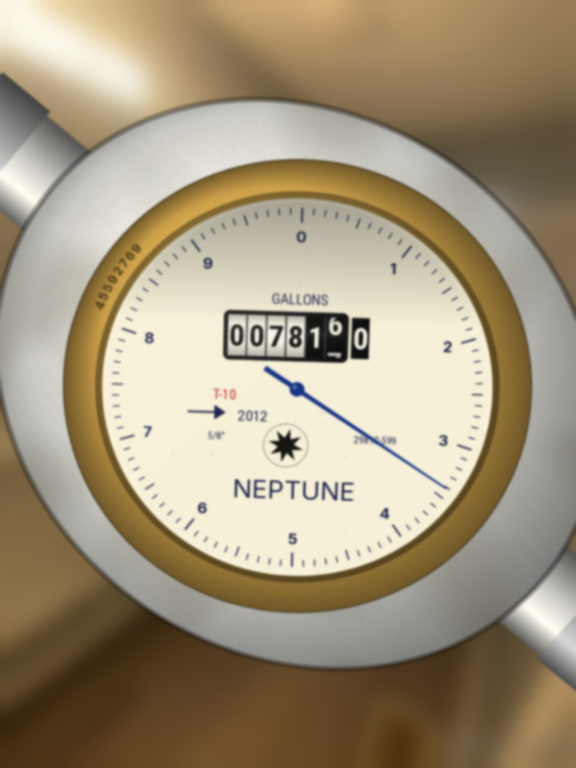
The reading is 78163.4 (gal)
